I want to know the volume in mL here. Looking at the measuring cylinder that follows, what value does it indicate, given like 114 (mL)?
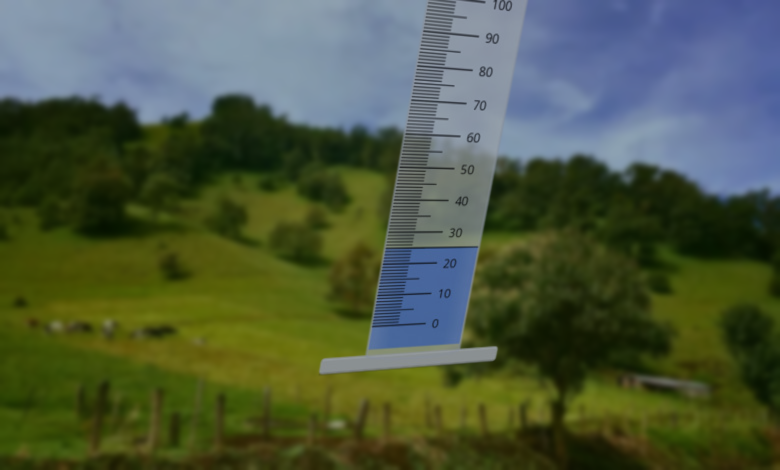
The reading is 25 (mL)
